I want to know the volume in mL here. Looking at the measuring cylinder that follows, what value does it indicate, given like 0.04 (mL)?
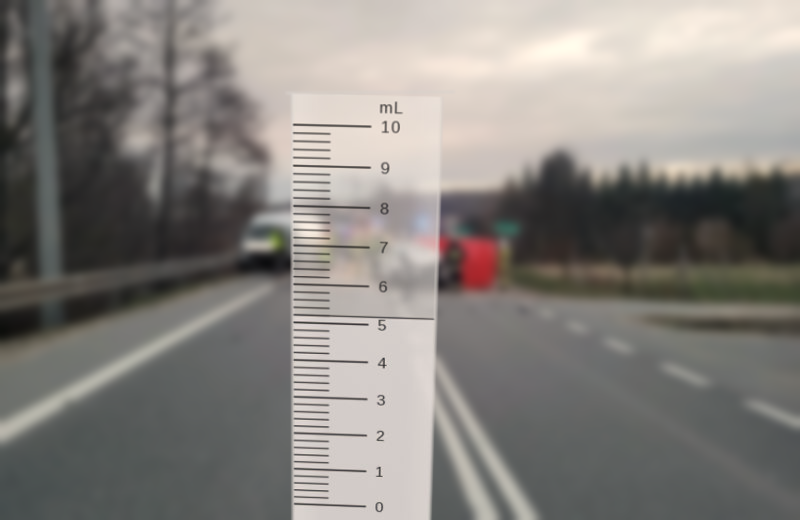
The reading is 5.2 (mL)
